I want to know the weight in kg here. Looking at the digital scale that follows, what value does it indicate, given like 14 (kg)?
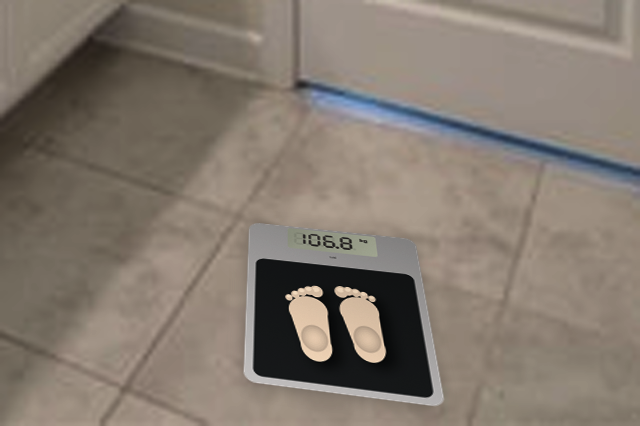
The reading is 106.8 (kg)
